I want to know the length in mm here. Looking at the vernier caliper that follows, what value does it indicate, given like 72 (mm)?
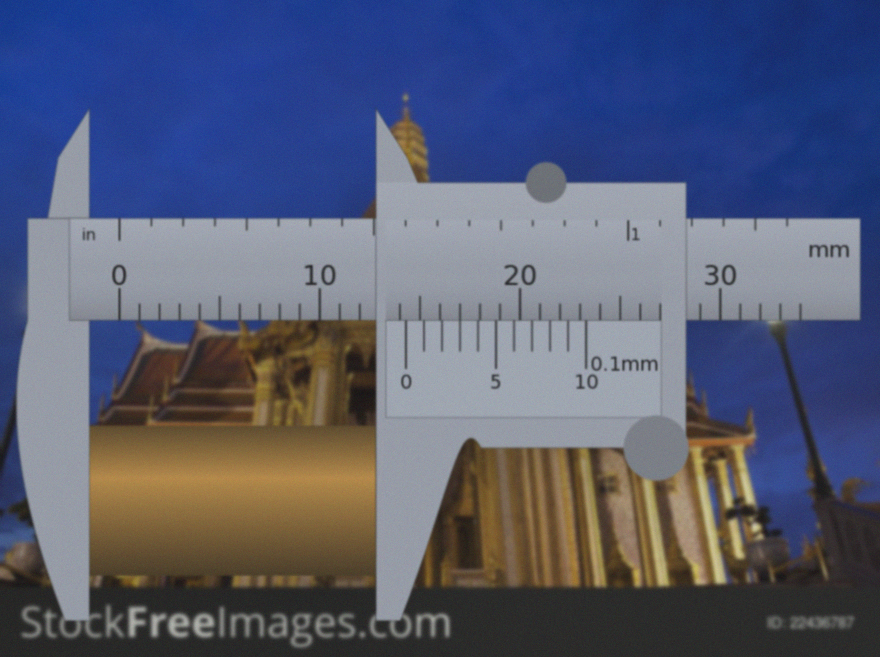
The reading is 14.3 (mm)
